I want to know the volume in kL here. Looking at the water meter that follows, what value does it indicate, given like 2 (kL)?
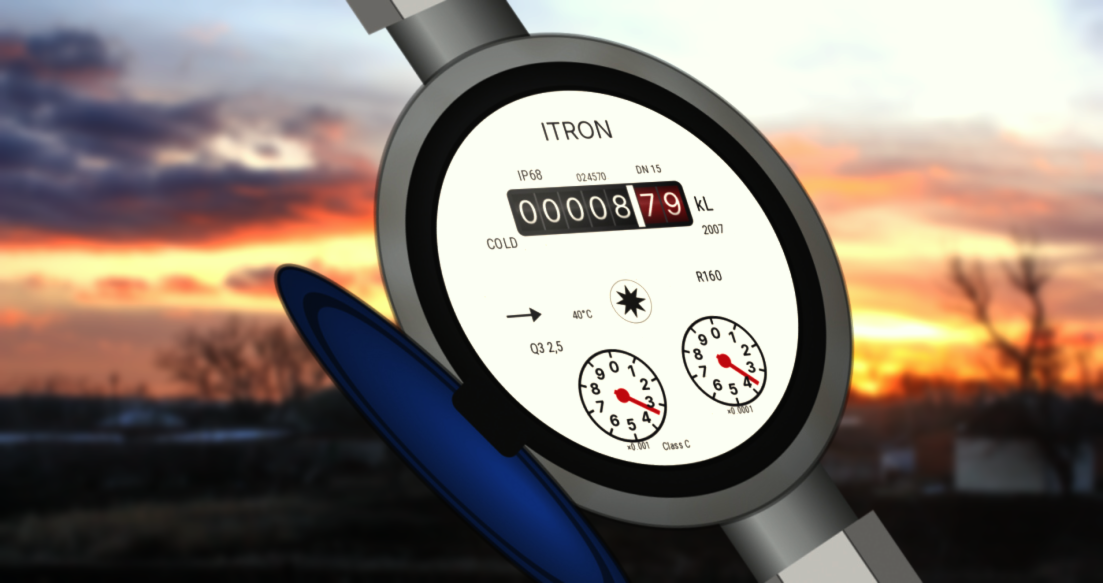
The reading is 8.7933 (kL)
